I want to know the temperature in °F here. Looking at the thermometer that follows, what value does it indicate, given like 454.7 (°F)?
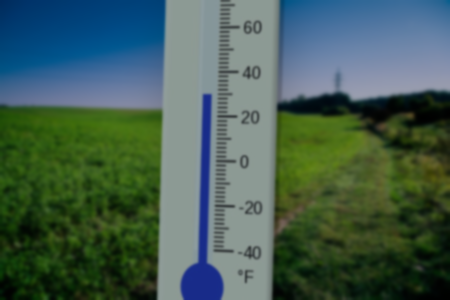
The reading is 30 (°F)
